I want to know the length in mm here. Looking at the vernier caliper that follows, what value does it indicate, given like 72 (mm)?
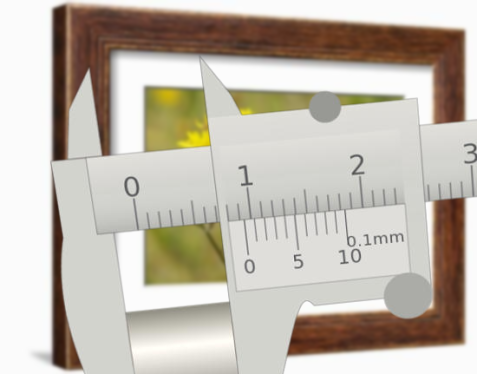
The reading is 9.4 (mm)
